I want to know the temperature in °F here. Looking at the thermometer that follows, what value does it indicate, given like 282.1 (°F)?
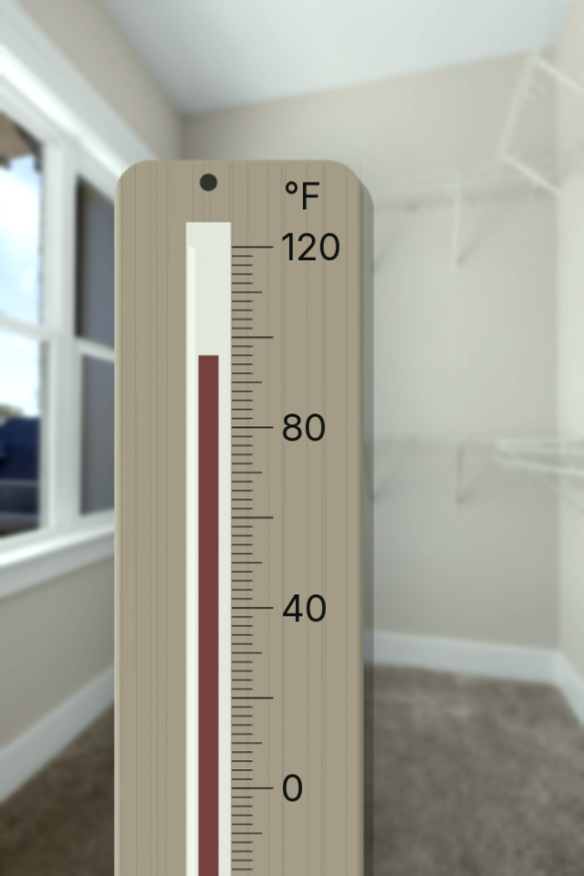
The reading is 96 (°F)
